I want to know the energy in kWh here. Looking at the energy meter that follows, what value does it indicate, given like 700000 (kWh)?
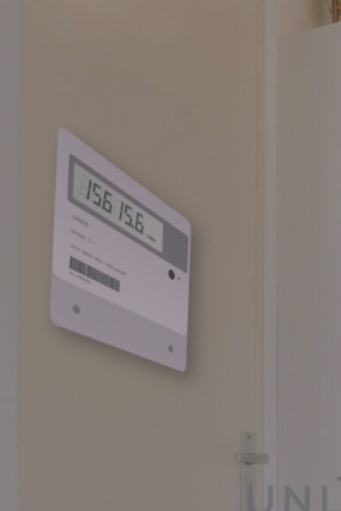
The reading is 15615.6 (kWh)
